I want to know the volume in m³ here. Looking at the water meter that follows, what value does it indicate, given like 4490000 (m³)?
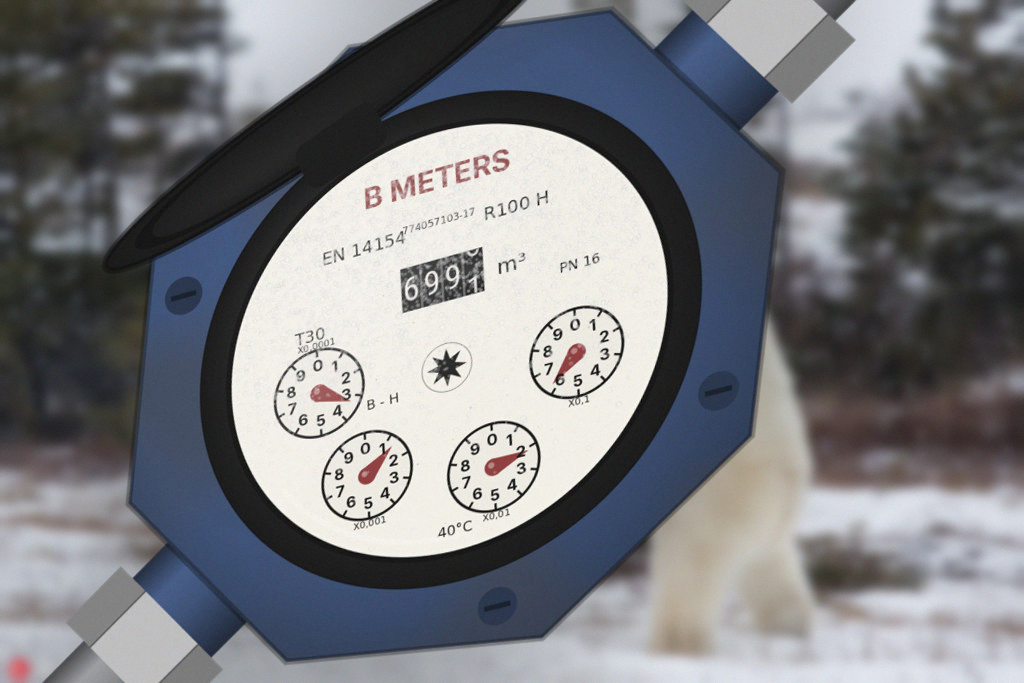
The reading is 6990.6213 (m³)
